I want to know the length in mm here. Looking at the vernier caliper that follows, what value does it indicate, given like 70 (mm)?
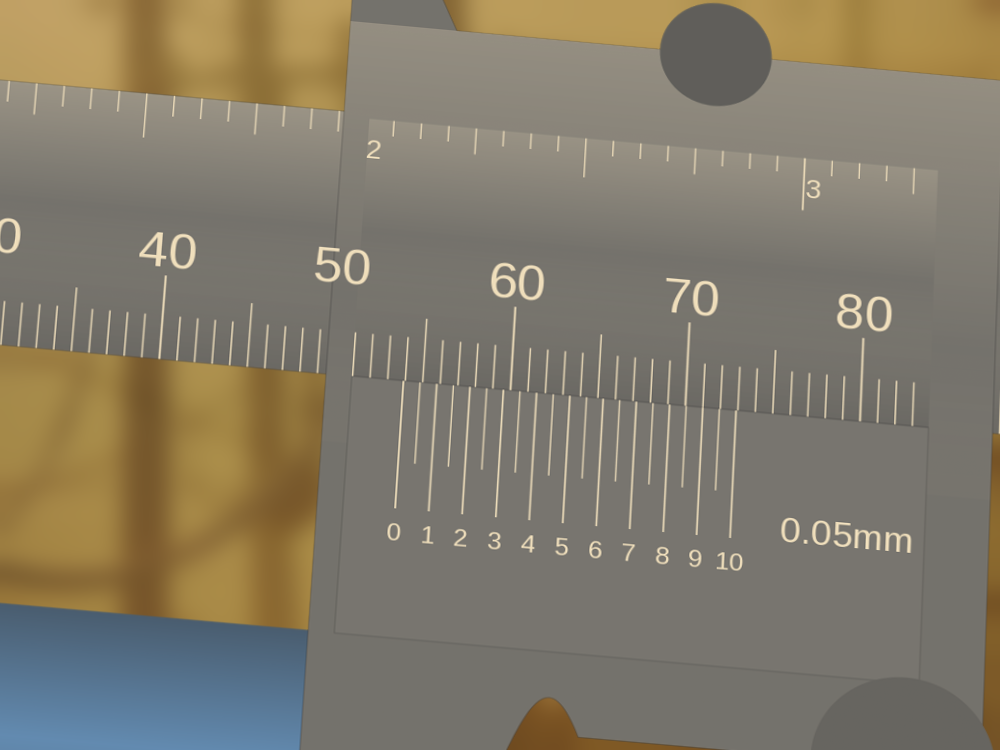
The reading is 53.9 (mm)
